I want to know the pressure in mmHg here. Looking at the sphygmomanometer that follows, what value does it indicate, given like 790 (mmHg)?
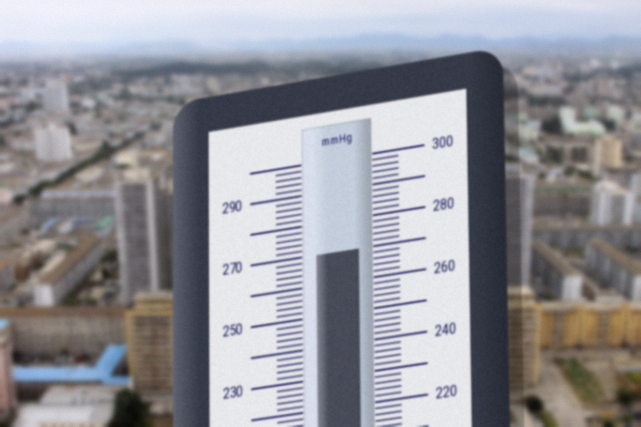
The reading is 270 (mmHg)
